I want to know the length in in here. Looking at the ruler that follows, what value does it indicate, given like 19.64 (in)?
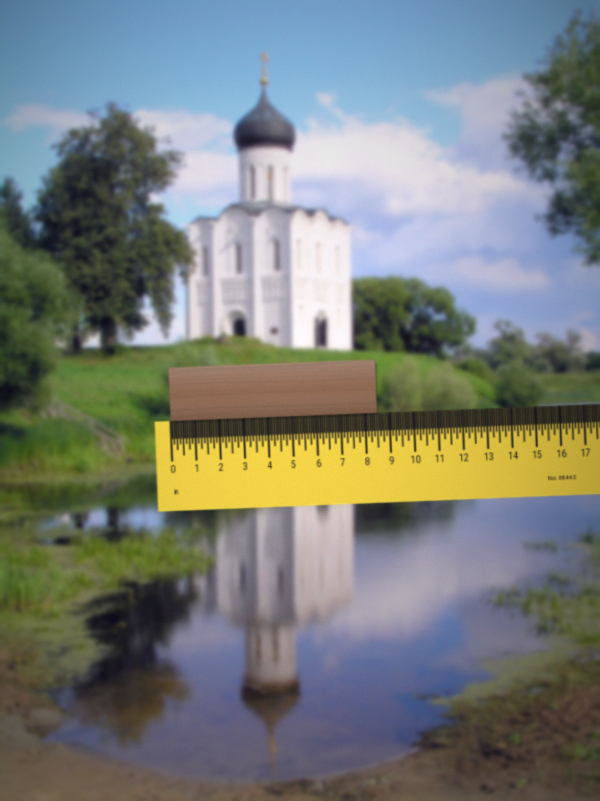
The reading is 8.5 (in)
